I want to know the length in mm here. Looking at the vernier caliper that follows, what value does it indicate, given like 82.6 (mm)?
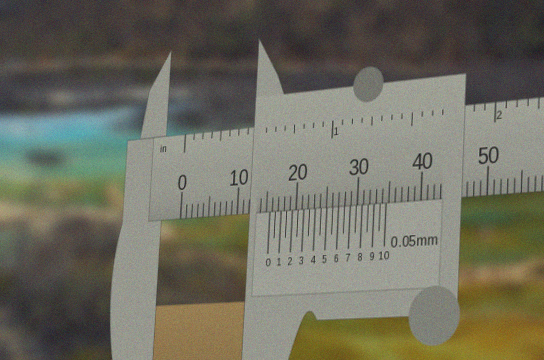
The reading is 15.6 (mm)
